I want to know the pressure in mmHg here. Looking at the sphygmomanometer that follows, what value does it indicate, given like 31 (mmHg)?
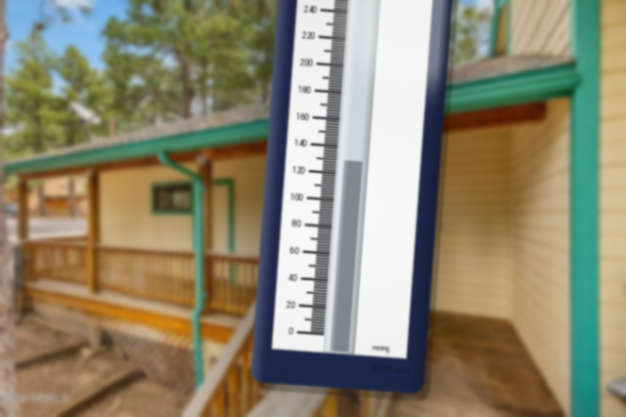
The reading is 130 (mmHg)
